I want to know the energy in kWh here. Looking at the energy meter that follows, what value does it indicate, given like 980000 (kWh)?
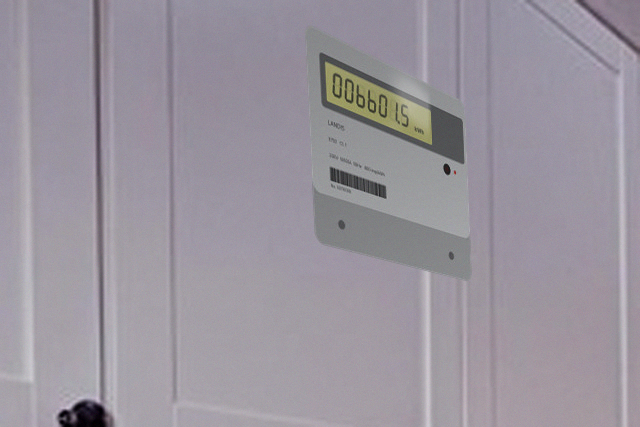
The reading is 6601.5 (kWh)
